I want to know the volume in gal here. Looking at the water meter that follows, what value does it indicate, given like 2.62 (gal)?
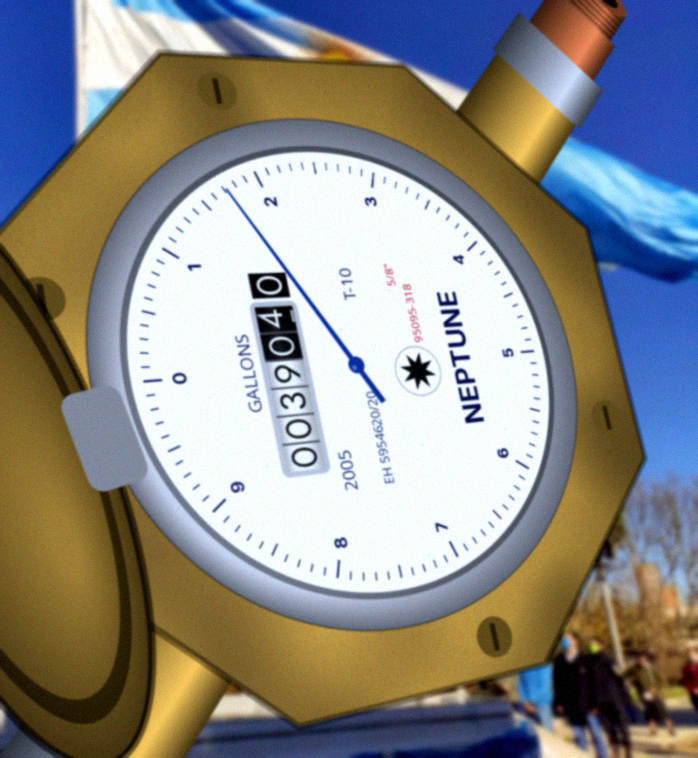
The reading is 39041.7 (gal)
